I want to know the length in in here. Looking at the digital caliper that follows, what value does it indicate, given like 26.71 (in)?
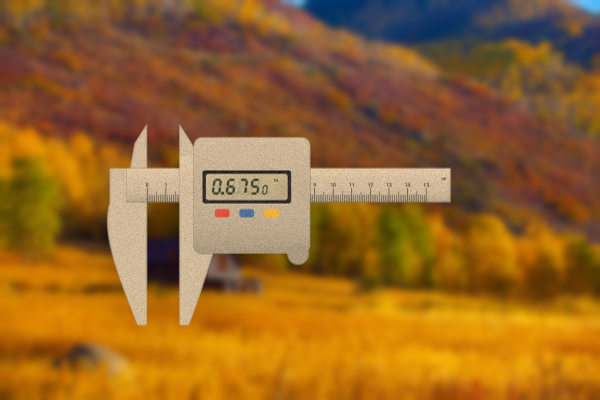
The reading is 0.6750 (in)
